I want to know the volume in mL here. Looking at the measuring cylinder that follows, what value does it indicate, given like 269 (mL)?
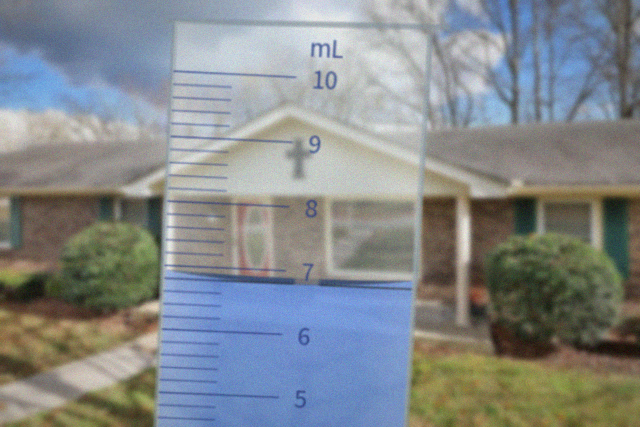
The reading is 6.8 (mL)
